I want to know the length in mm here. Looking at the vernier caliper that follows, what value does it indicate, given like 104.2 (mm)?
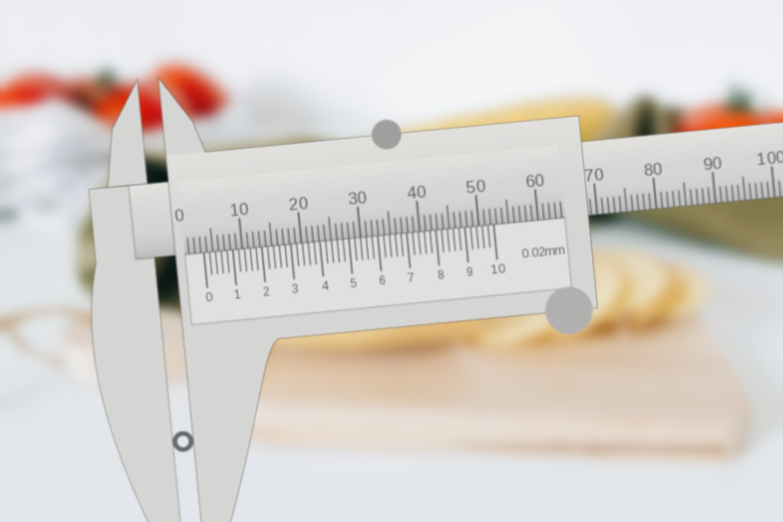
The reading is 3.5 (mm)
